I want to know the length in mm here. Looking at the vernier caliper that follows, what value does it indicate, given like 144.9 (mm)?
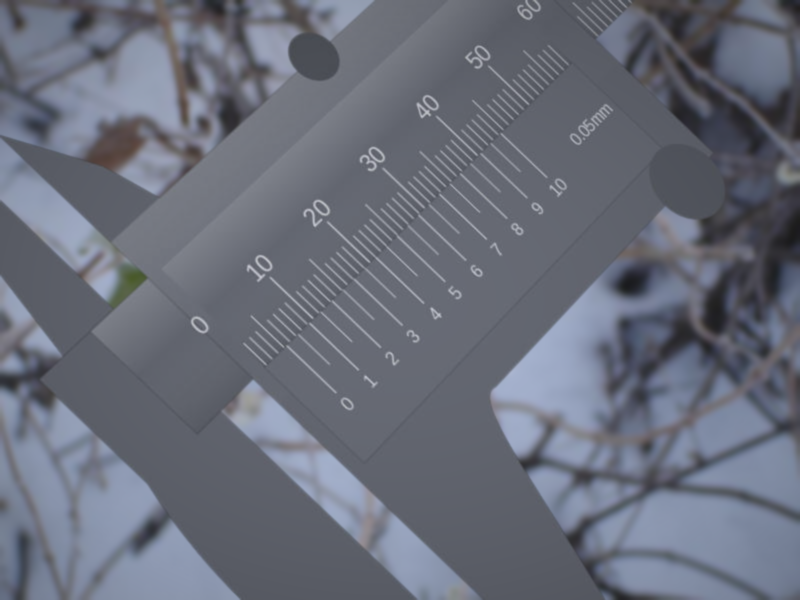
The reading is 5.4 (mm)
